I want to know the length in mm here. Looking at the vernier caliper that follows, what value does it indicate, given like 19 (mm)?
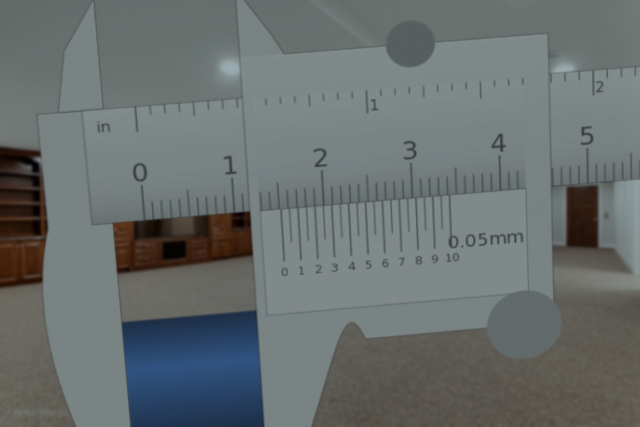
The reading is 15.2 (mm)
